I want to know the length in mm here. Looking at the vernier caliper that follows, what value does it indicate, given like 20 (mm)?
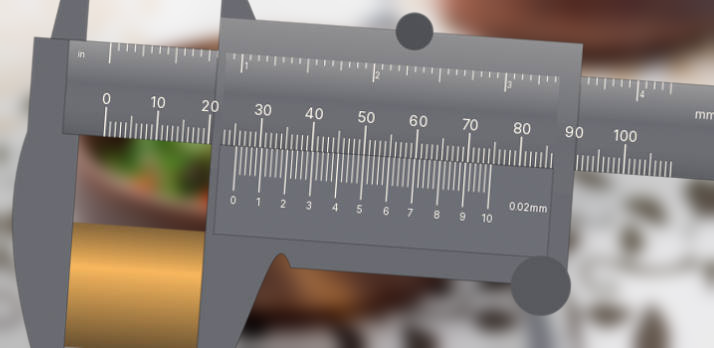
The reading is 25.5 (mm)
